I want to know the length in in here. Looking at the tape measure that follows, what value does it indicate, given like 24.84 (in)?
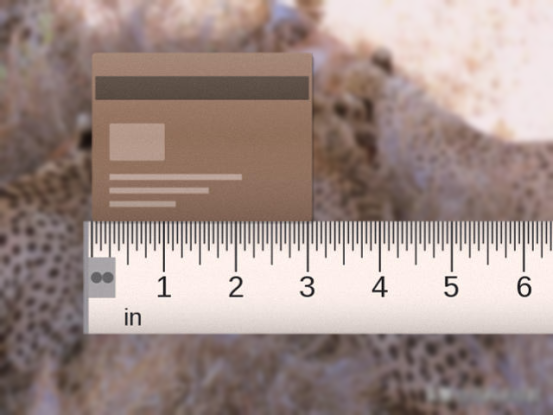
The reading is 3.0625 (in)
